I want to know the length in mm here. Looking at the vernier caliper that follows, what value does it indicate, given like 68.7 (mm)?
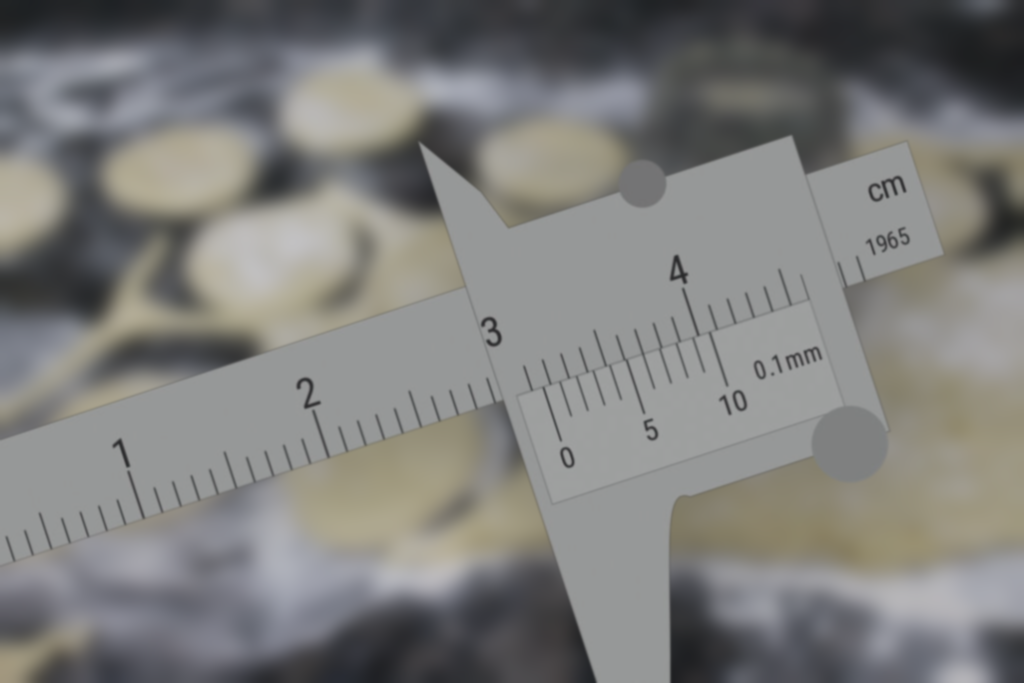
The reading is 31.6 (mm)
